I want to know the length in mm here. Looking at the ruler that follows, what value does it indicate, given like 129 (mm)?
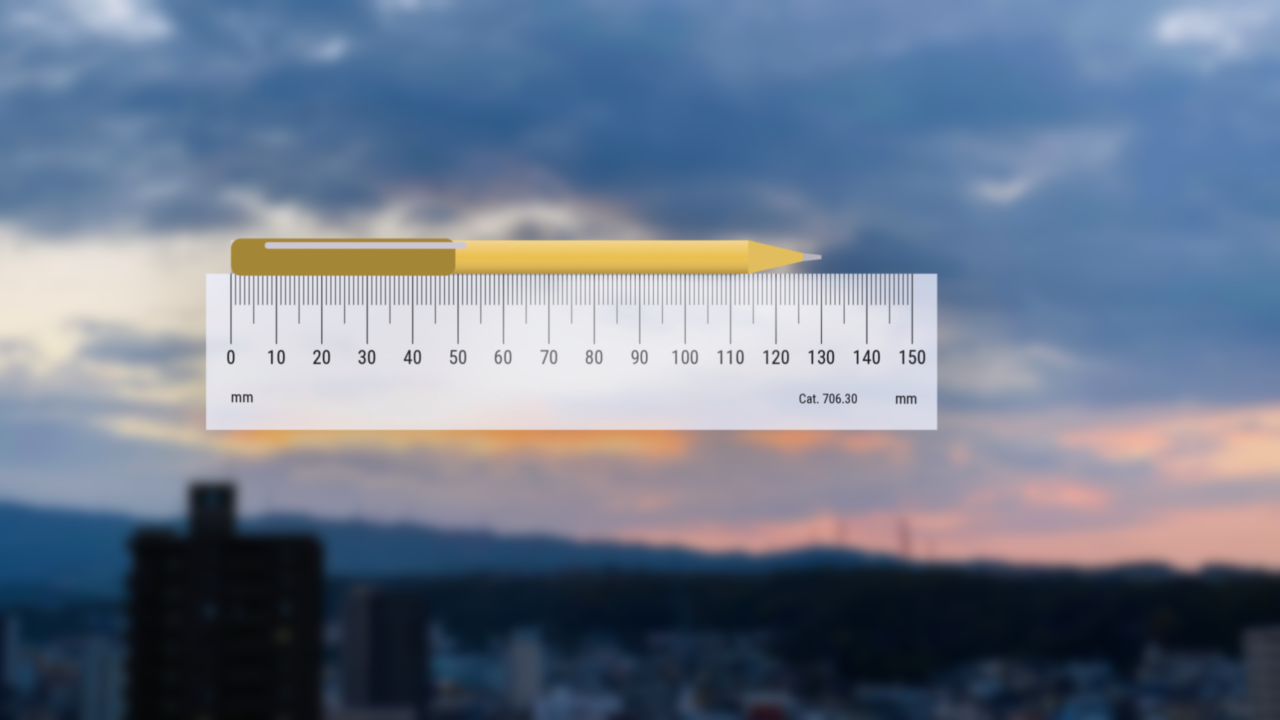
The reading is 130 (mm)
